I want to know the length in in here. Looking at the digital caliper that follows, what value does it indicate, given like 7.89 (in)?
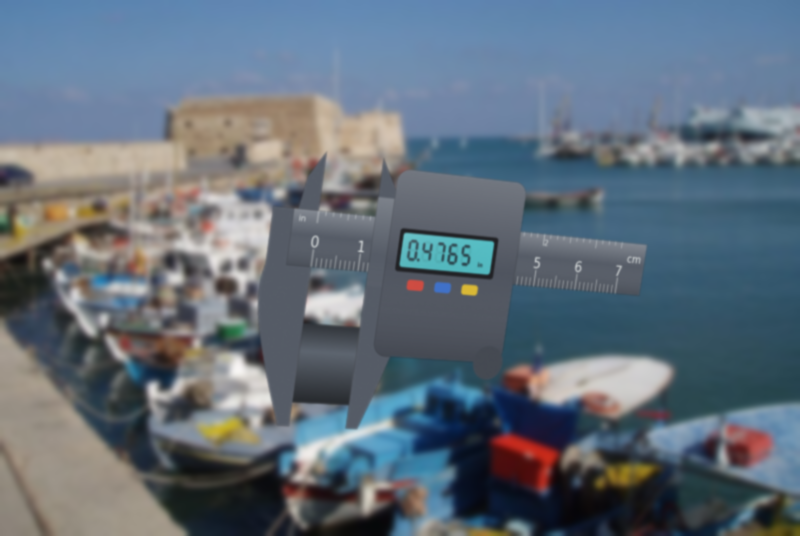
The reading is 0.4765 (in)
